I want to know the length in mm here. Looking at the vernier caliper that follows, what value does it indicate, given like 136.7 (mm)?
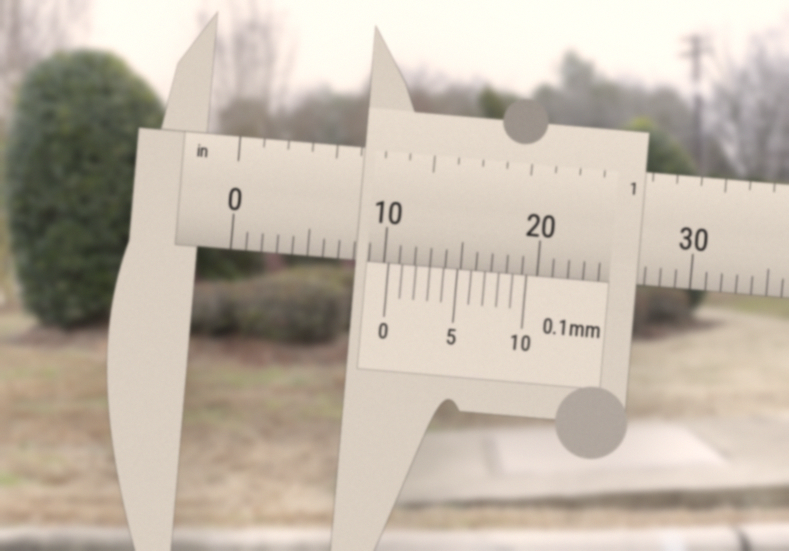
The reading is 10.3 (mm)
